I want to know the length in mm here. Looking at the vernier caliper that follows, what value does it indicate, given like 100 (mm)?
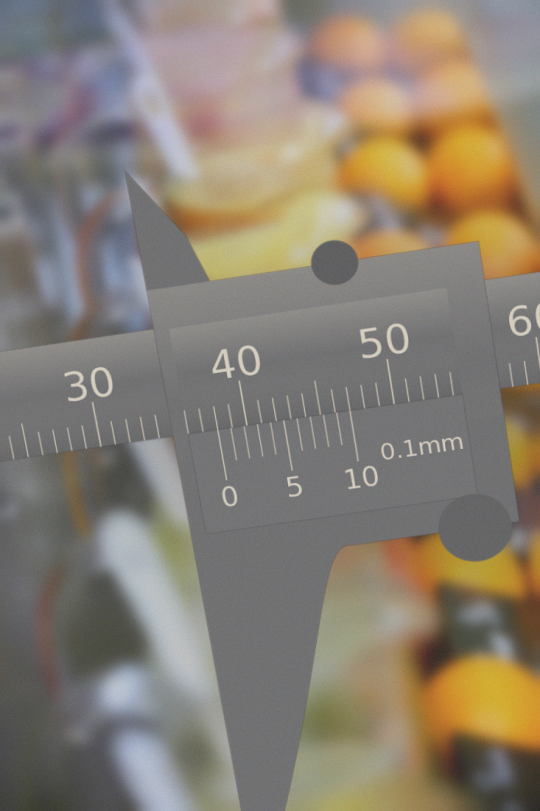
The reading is 38.0 (mm)
